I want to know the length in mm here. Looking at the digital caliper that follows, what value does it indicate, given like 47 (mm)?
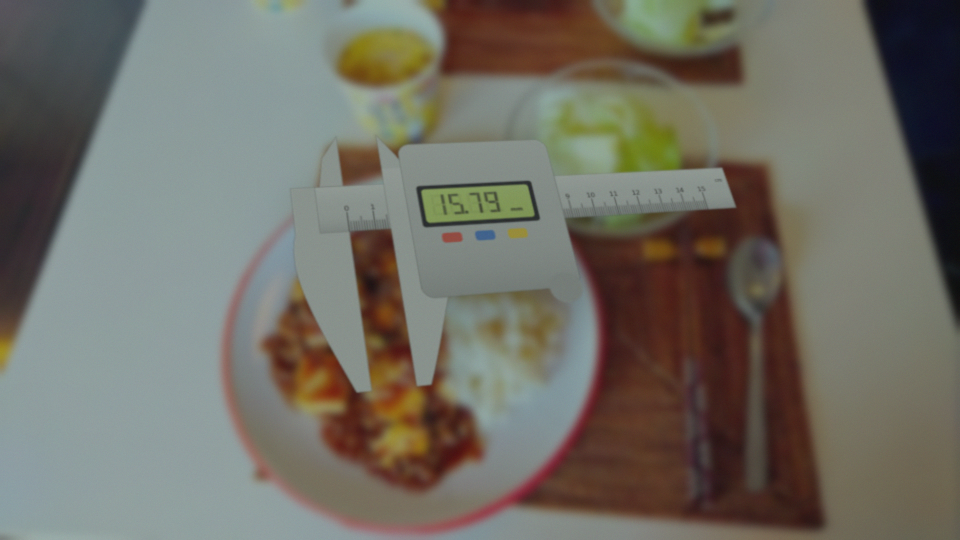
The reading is 15.79 (mm)
